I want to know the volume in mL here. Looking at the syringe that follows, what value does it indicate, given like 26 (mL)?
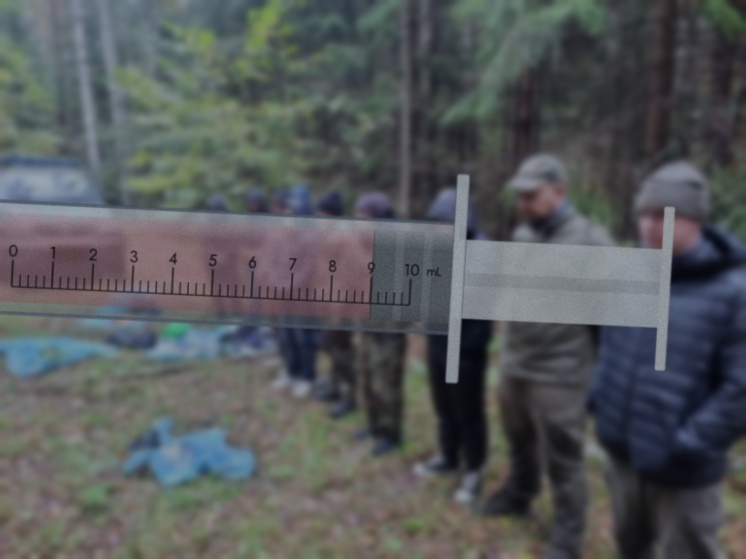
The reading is 9 (mL)
